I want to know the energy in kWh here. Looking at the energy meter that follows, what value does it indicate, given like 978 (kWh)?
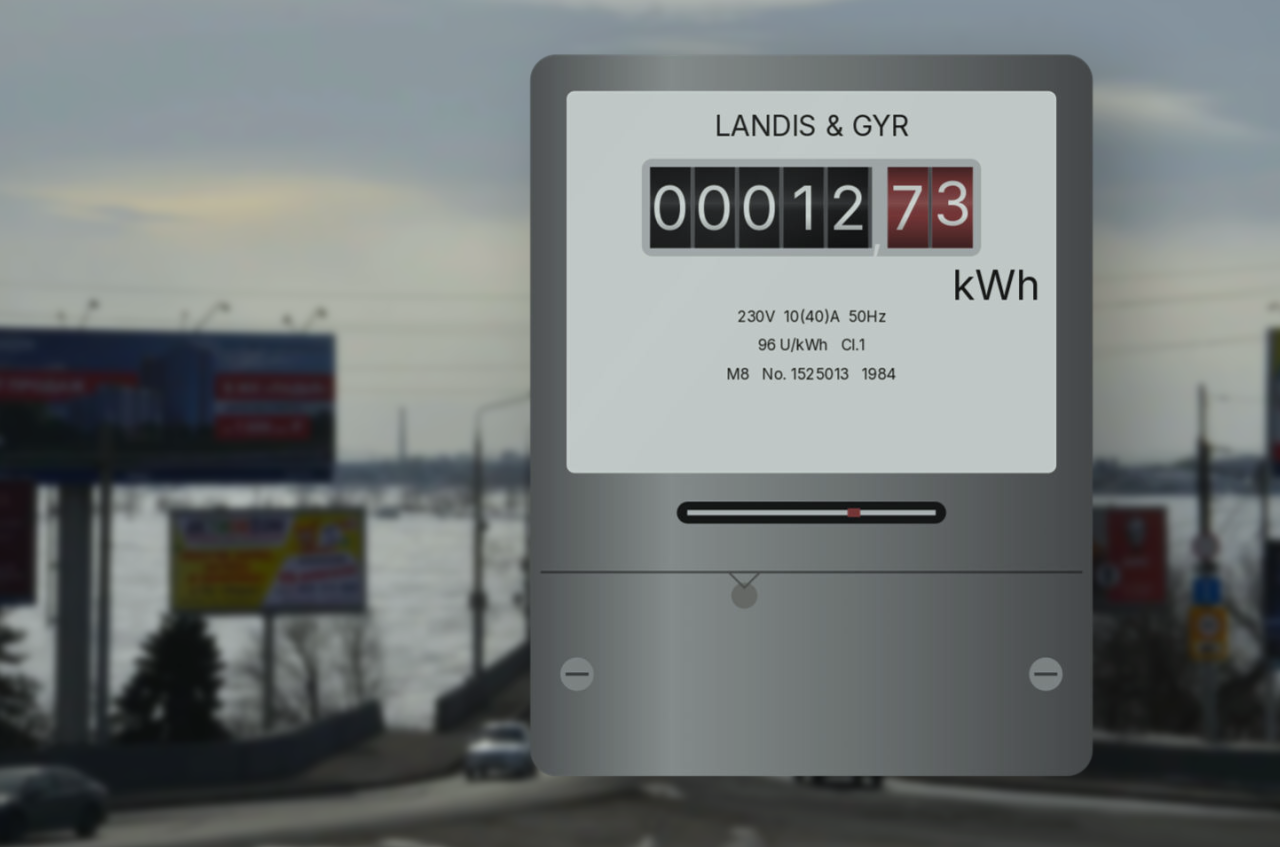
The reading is 12.73 (kWh)
